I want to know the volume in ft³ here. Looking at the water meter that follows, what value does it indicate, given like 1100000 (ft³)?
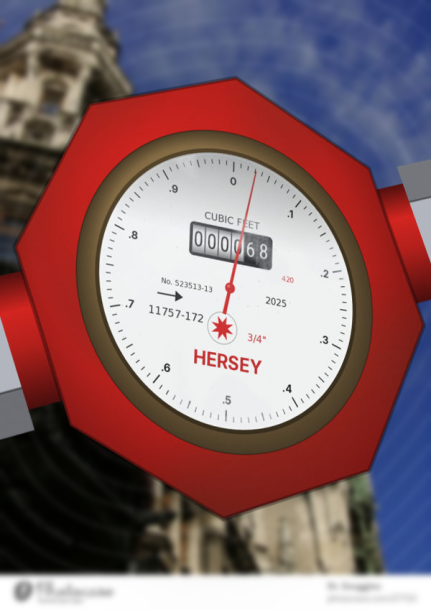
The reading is 68.03 (ft³)
